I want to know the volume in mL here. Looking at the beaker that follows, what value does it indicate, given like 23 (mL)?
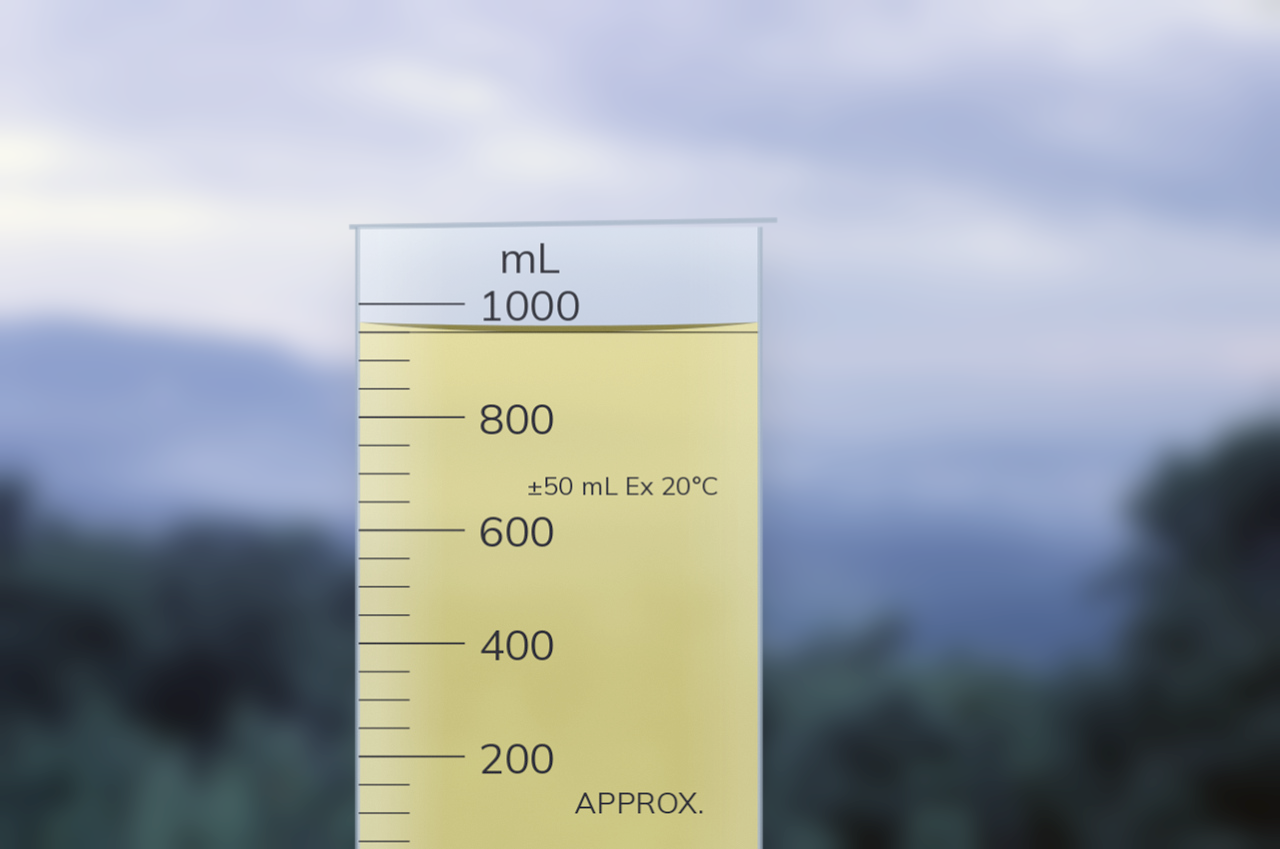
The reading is 950 (mL)
